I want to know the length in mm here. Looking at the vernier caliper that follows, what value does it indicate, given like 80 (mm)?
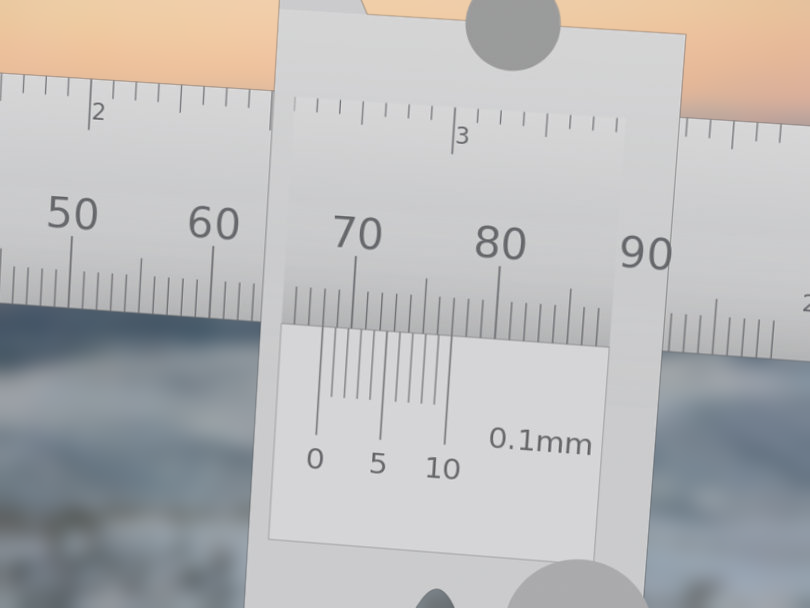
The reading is 68.0 (mm)
